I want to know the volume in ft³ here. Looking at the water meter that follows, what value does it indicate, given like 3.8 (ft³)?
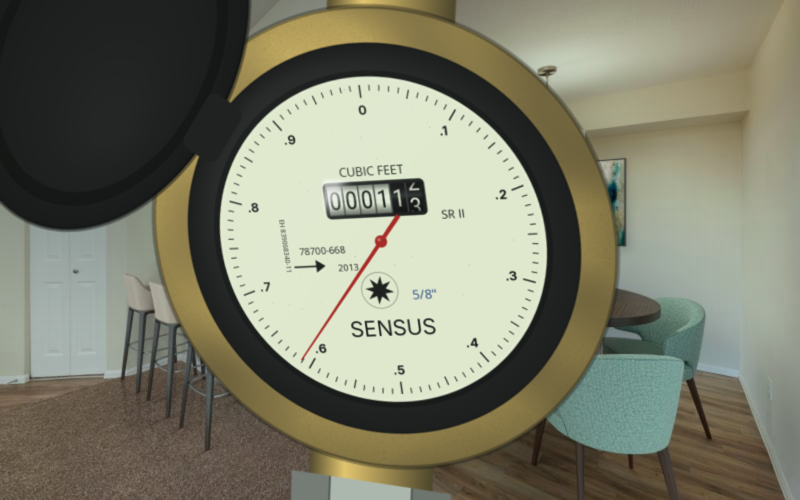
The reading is 112.61 (ft³)
